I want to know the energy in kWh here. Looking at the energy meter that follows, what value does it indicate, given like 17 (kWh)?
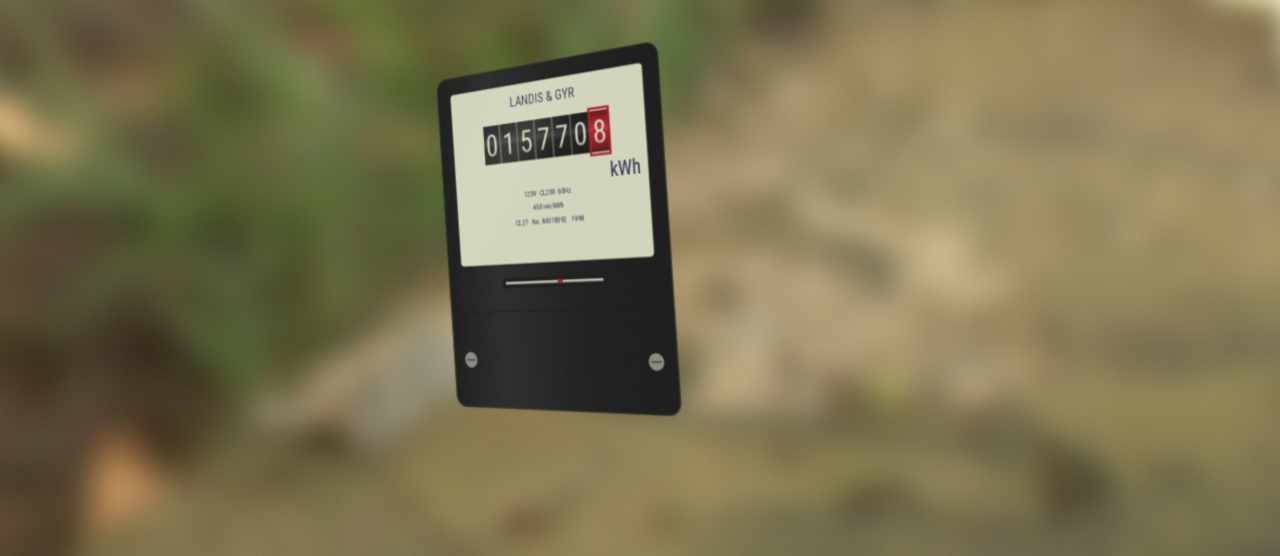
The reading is 15770.8 (kWh)
